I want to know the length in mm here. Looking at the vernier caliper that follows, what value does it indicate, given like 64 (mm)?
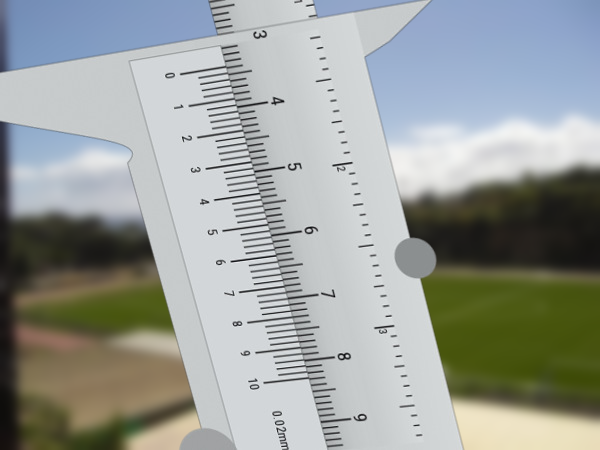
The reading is 33.8 (mm)
